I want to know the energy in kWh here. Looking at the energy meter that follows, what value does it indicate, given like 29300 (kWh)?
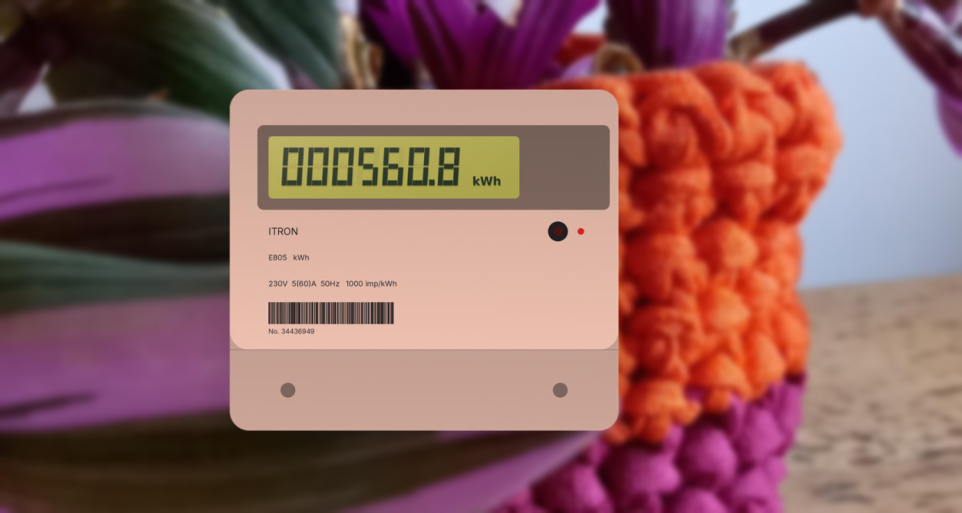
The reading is 560.8 (kWh)
